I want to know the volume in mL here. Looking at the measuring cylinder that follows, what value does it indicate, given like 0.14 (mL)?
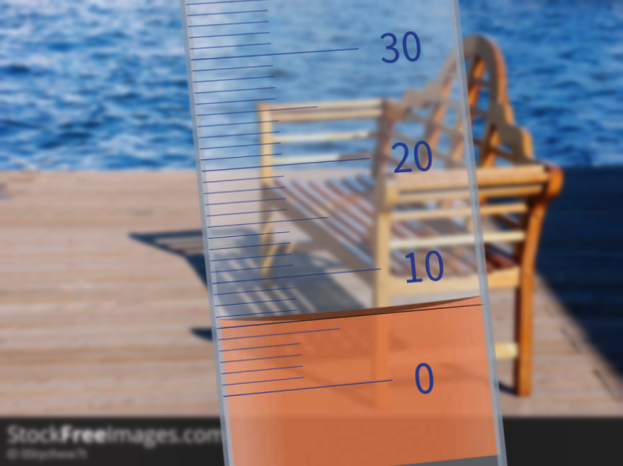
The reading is 6 (mL)
